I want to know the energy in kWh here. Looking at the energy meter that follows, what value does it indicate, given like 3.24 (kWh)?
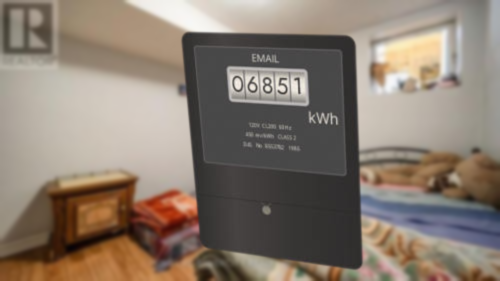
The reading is 6851 (kWh)
